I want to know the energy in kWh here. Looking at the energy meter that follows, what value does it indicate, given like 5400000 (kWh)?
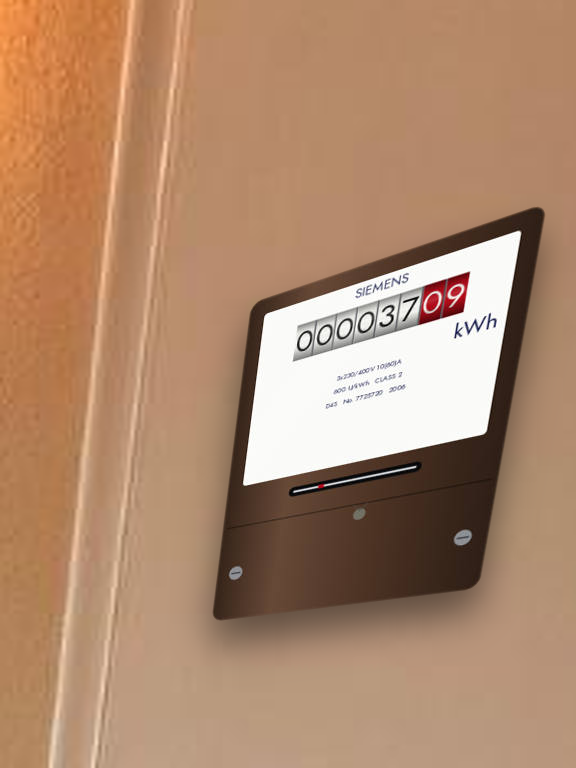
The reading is 37.09 (kWh)
